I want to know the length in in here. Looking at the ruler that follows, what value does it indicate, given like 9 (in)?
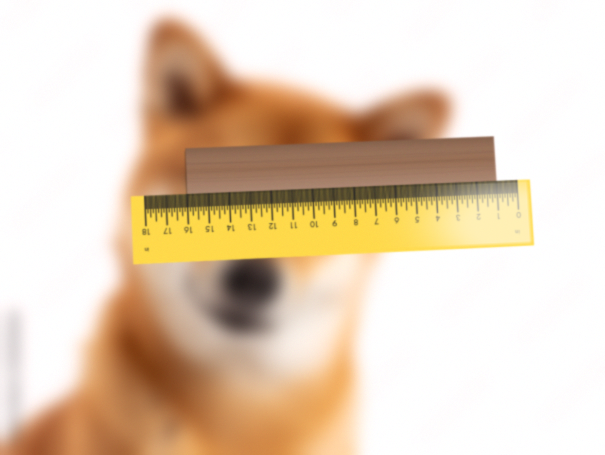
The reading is 15 (in)
